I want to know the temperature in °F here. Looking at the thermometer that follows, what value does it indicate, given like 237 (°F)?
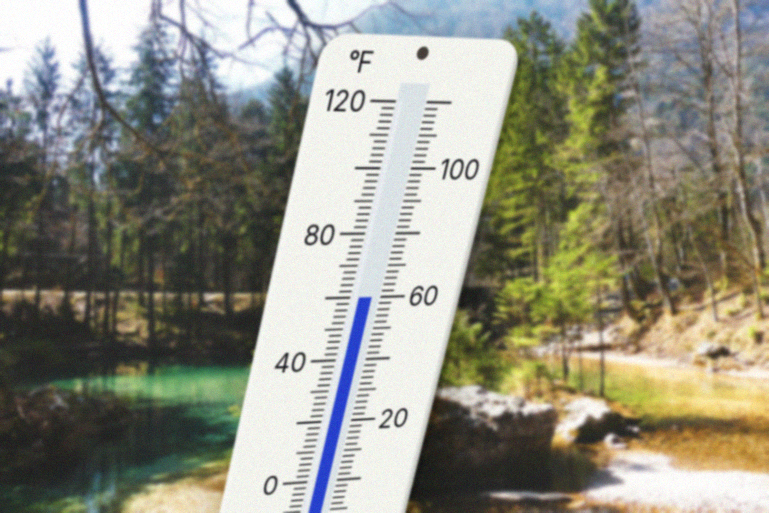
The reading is 60 (°F)
